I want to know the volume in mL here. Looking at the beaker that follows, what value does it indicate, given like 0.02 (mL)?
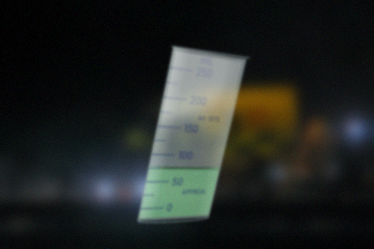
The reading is 75 (mL)
